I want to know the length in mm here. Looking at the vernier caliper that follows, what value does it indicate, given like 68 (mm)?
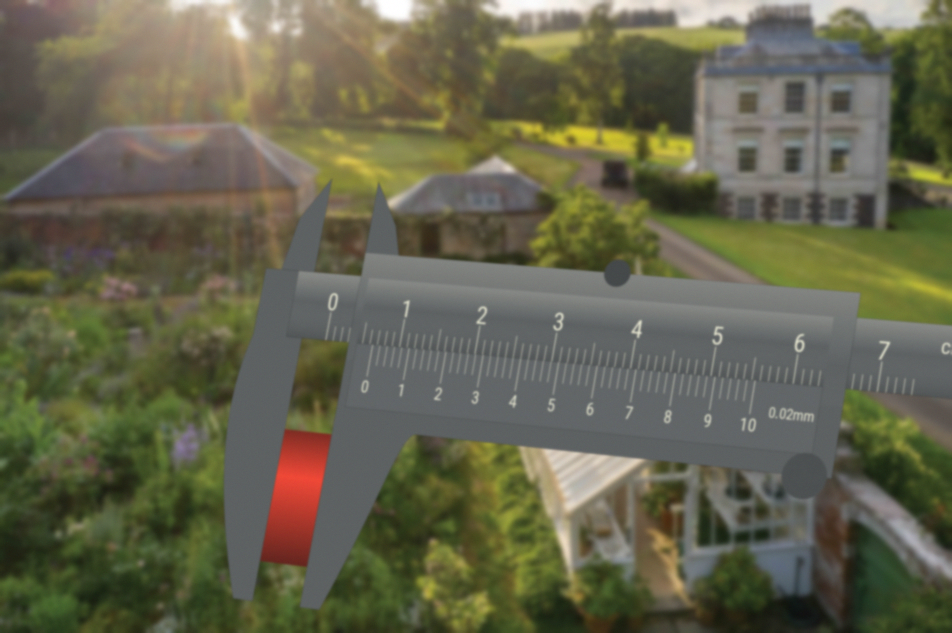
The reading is 6.4 (mm)
